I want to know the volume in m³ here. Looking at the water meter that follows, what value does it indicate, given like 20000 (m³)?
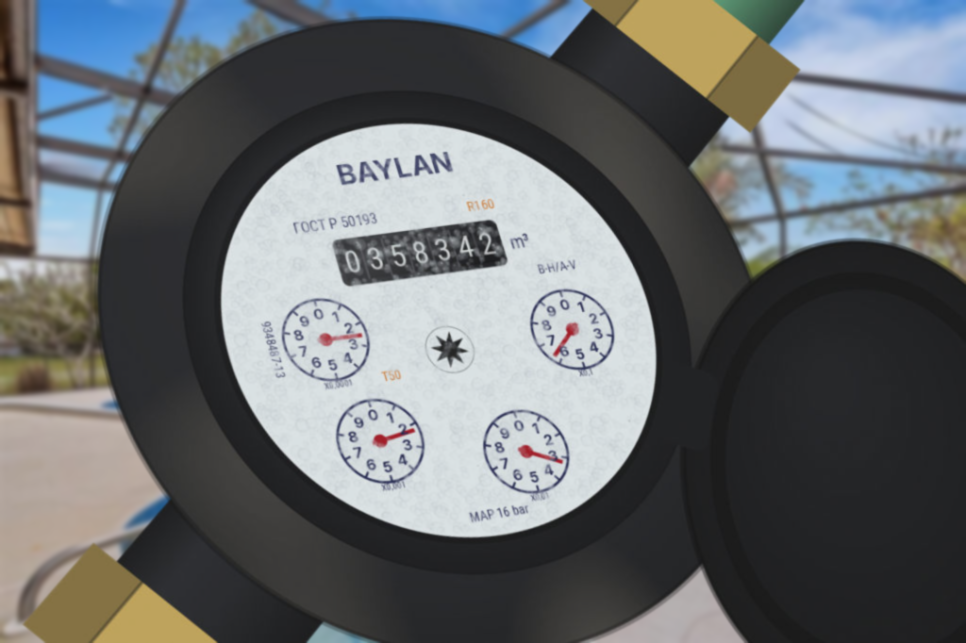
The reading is 358342.6322 (m³)
